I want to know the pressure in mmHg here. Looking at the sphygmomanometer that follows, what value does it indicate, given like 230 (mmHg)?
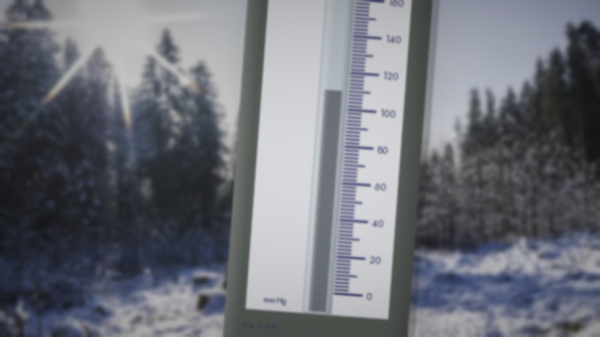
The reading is 110 (mmHg)
